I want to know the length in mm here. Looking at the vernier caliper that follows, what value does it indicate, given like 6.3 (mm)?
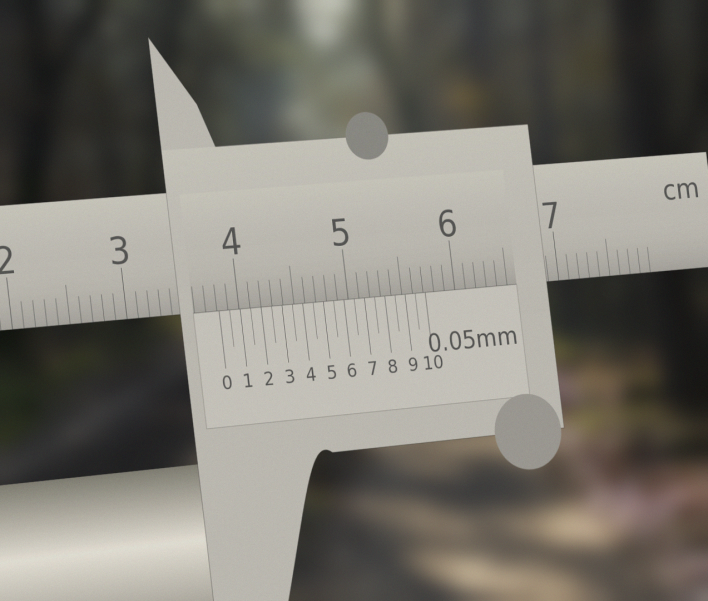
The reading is 38.2 (mm)
